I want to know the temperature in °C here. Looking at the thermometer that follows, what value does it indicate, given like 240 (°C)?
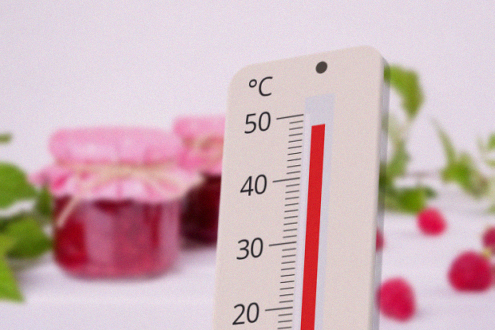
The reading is 48 (°C)
